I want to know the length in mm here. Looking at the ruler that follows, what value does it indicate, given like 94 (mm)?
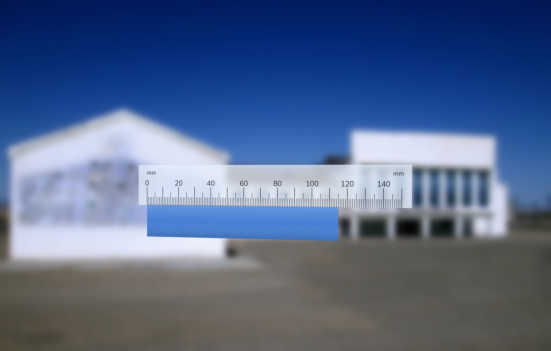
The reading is 115 (mm)
